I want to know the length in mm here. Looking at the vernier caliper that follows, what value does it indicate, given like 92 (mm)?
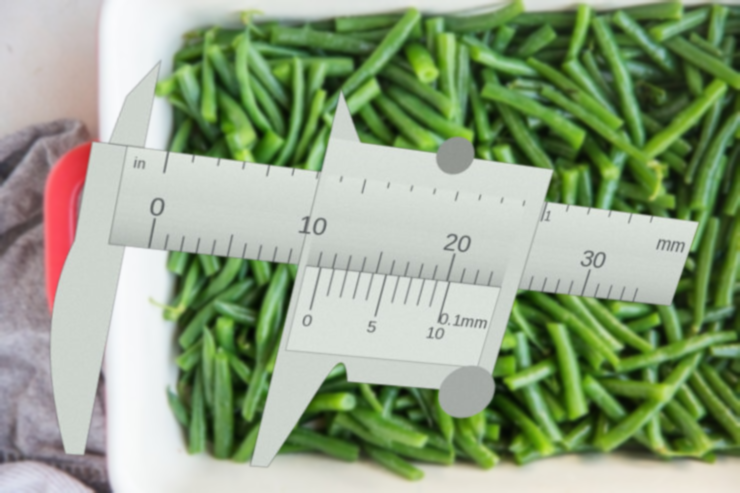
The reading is 11.2 (mm)
